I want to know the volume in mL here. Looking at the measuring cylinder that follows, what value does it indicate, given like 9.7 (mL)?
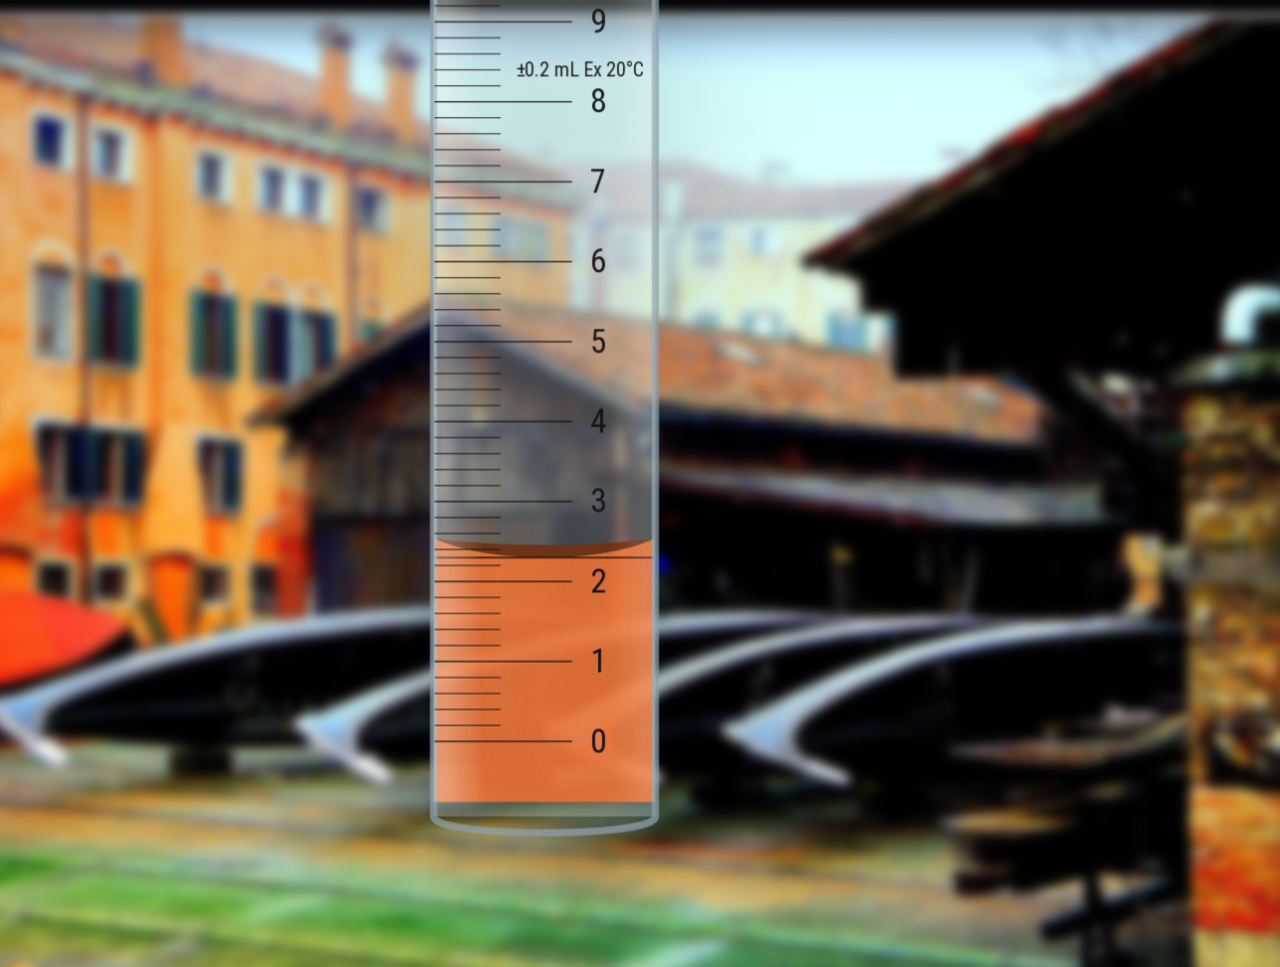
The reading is 2.3 (mL)
